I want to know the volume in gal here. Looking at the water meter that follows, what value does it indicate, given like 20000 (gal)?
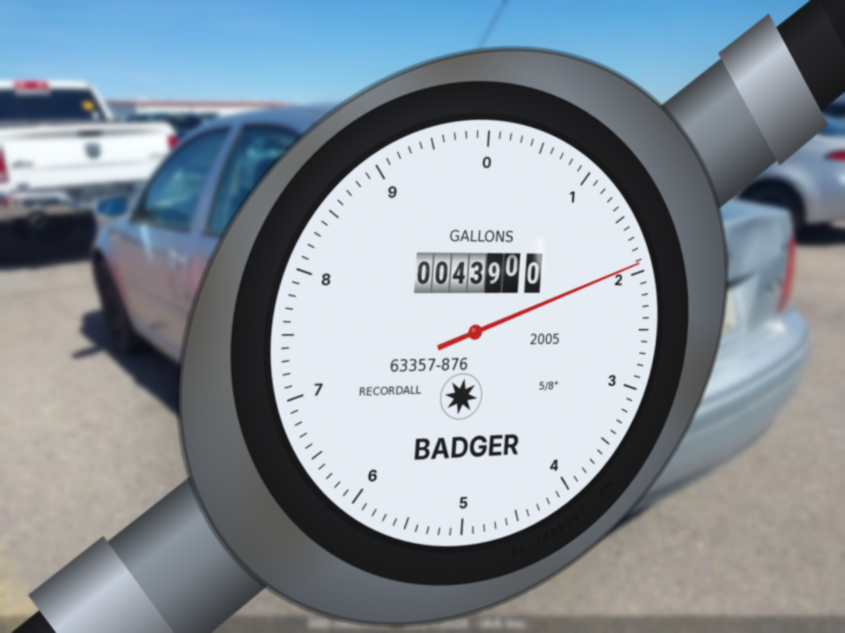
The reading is 43901.9 (gal)
